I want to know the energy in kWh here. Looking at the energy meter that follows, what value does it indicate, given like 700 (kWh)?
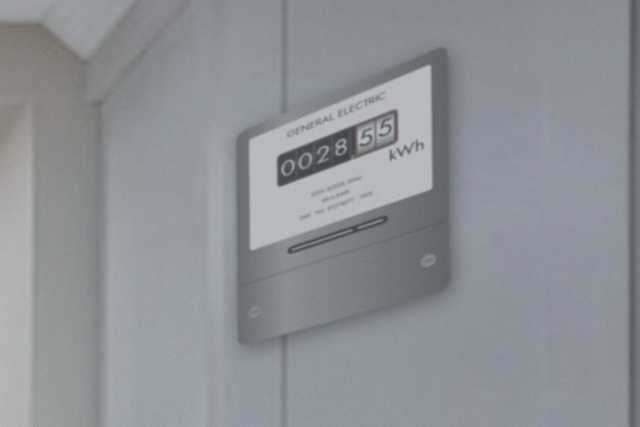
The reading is 28.55 (kWh)
